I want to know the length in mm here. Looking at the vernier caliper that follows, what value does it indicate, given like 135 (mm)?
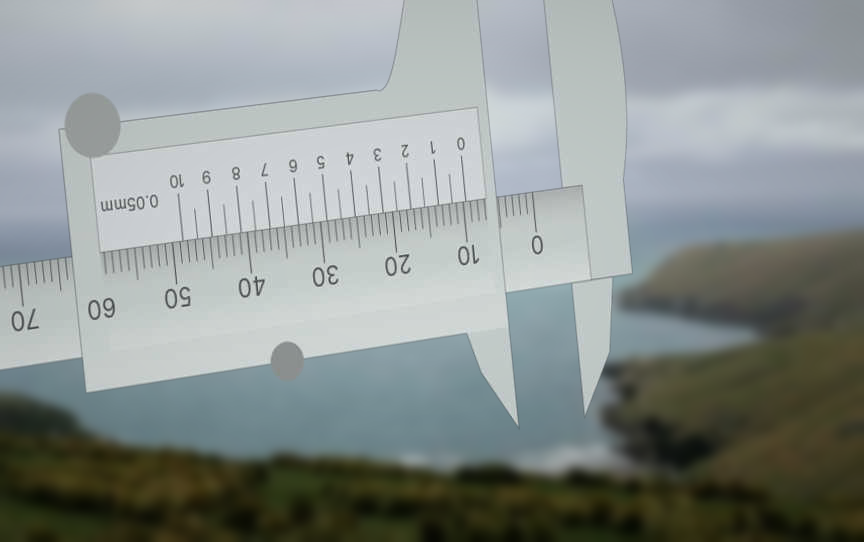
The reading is 9.6 (mm)
